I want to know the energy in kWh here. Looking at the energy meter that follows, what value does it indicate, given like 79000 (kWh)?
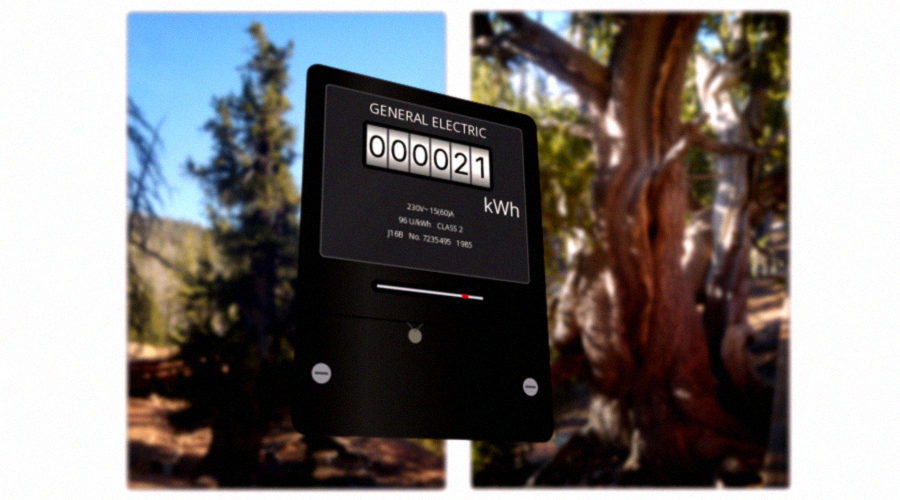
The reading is 21 (kWh)
